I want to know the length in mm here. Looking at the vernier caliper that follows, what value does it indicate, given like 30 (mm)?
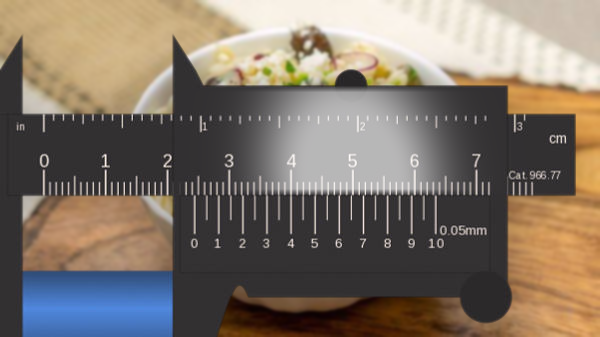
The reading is 24.4 (mm)
